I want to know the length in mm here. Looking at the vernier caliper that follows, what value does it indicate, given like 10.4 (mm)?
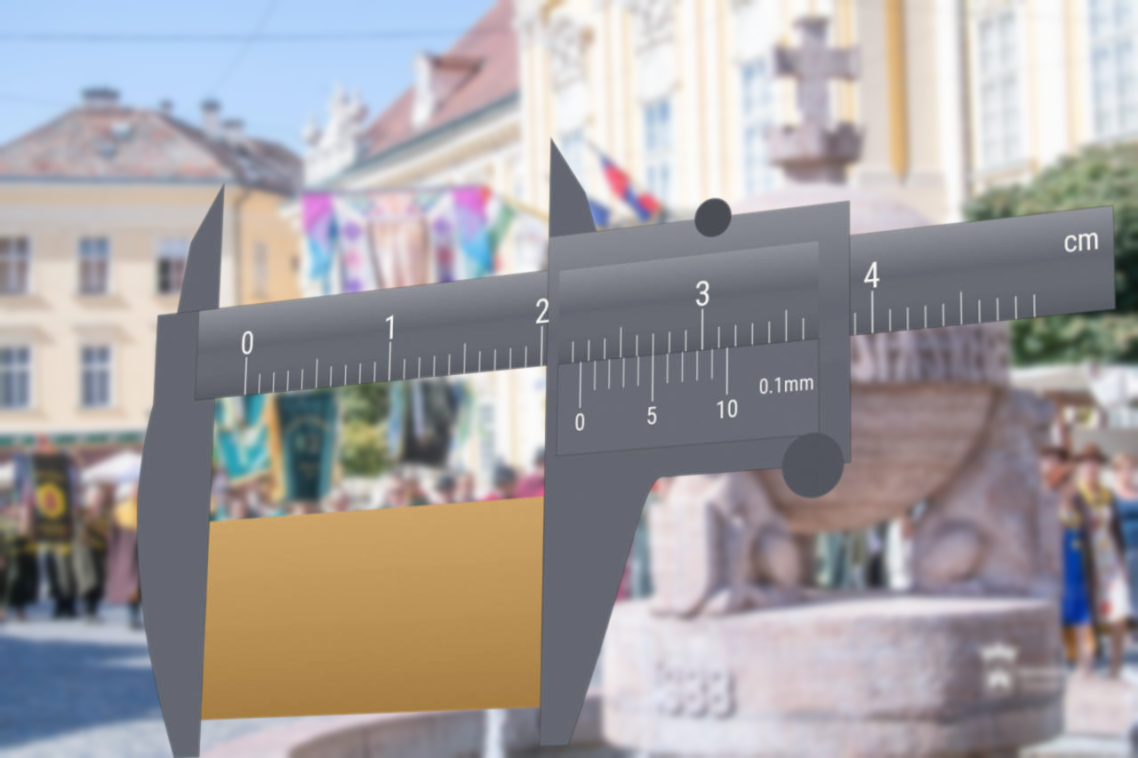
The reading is 22.5 (mm)
